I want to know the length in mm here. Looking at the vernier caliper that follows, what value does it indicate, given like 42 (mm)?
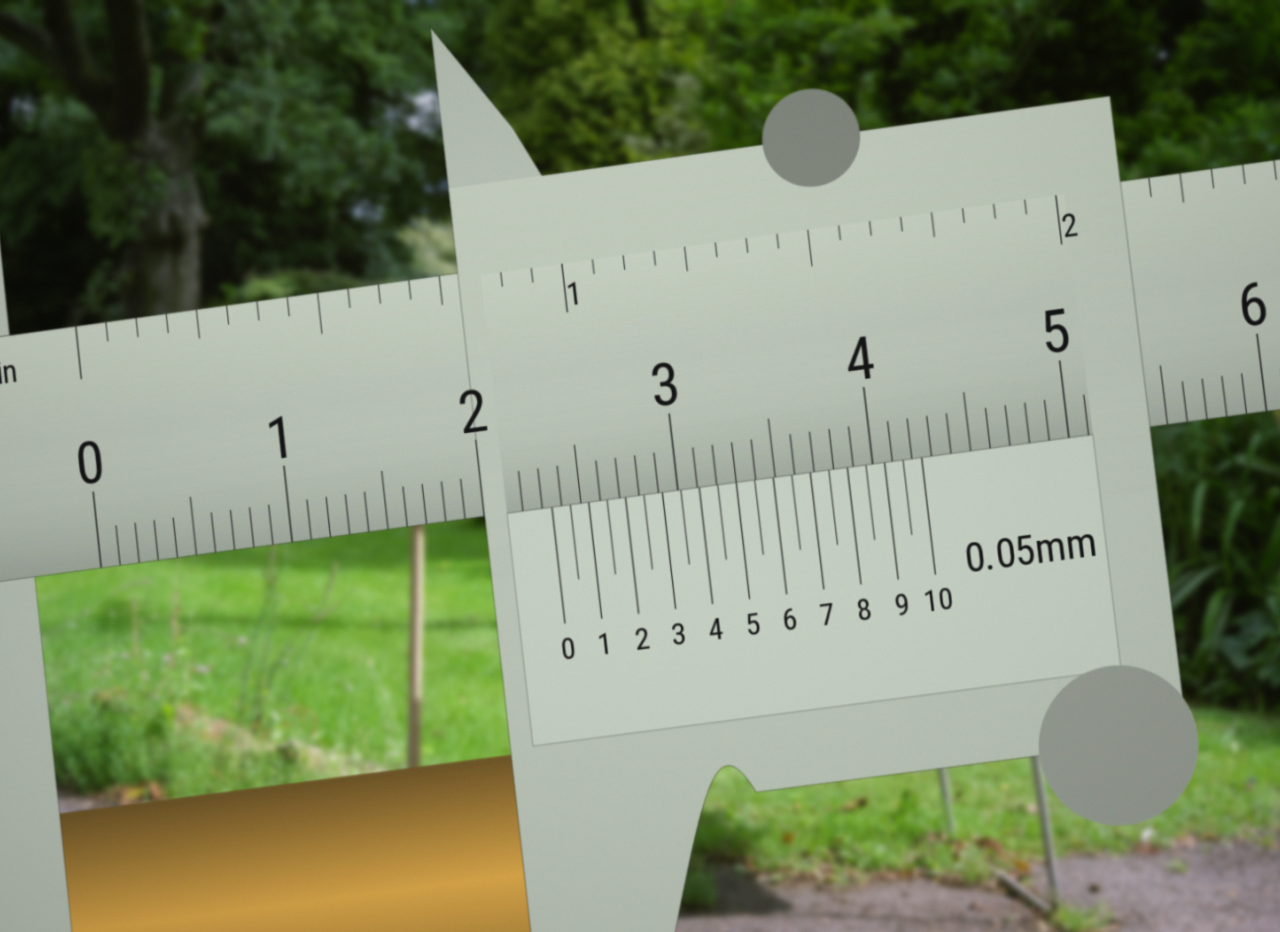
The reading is 23.5 (mm)
